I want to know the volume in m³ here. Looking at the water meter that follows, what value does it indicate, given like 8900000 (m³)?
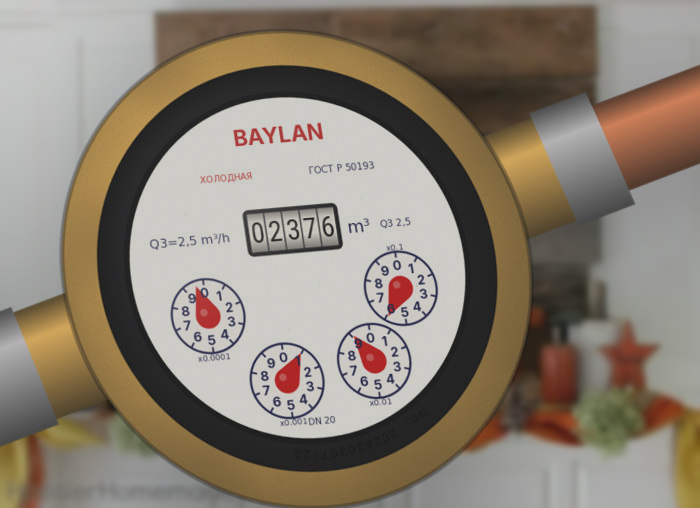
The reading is 2376.5909 (m³)
